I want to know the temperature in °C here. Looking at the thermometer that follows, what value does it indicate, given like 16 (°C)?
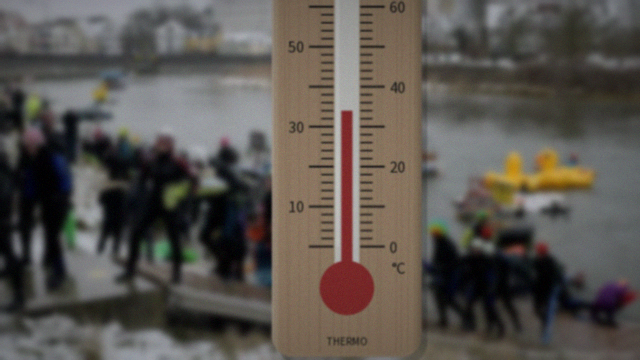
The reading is 34 (°C)
